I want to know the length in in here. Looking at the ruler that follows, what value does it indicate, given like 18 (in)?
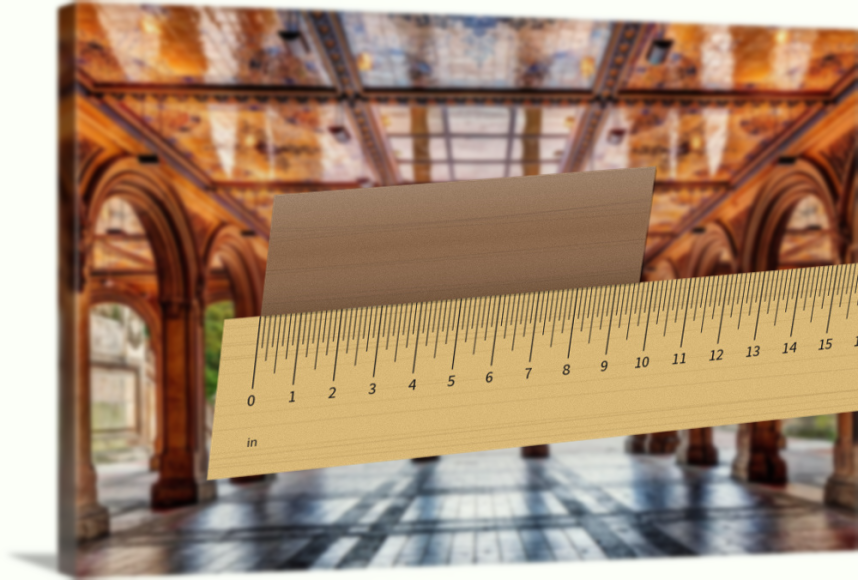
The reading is 9.625 (in)
